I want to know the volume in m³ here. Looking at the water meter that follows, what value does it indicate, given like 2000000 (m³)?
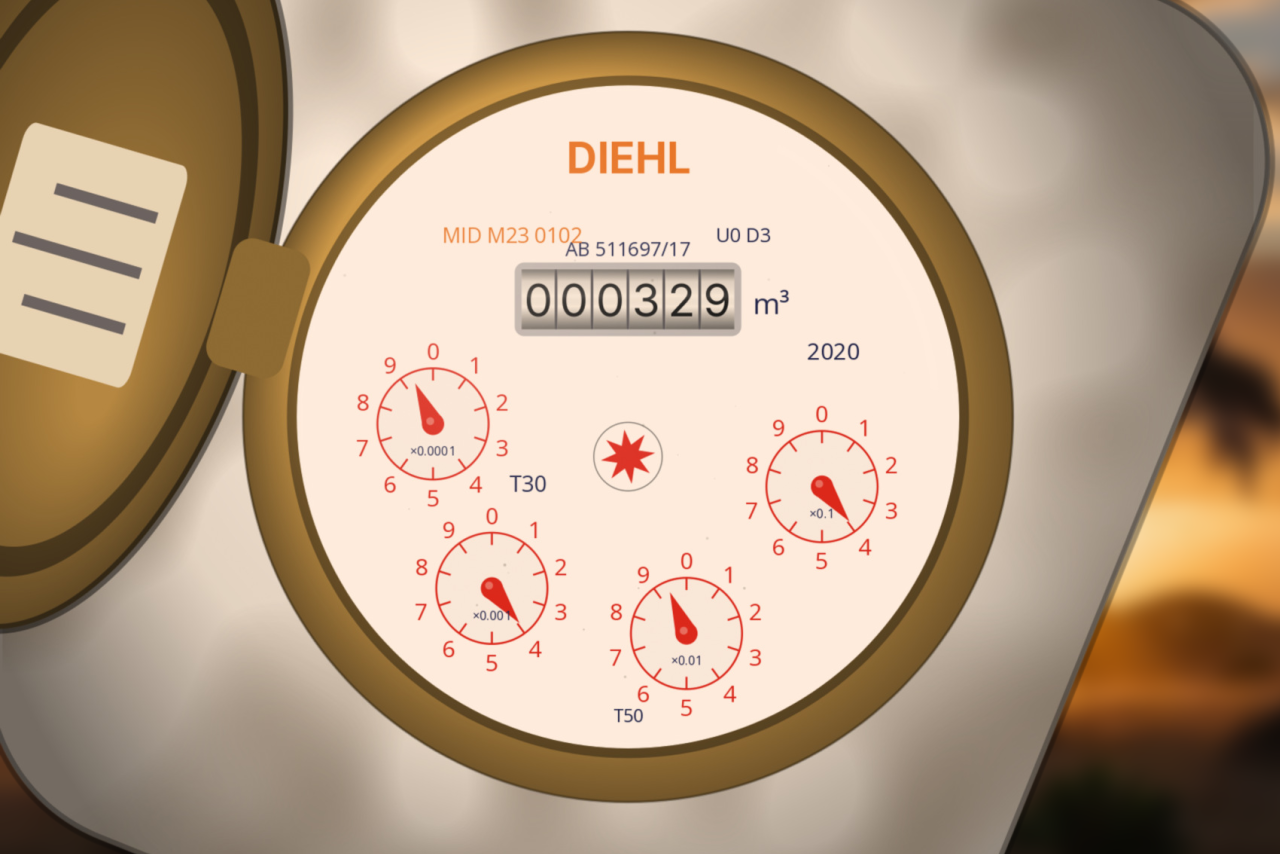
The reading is 329.3939 (m³)
